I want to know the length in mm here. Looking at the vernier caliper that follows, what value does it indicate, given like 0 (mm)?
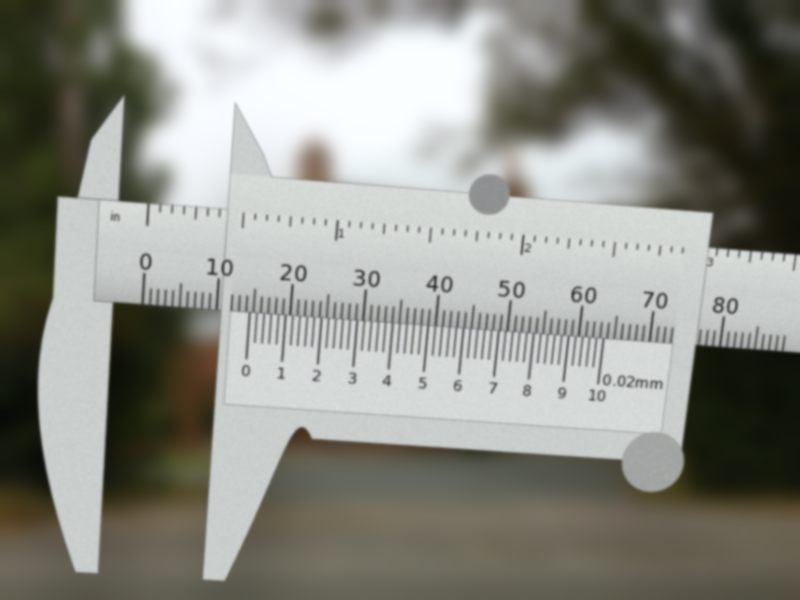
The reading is 14.5 (mm)
